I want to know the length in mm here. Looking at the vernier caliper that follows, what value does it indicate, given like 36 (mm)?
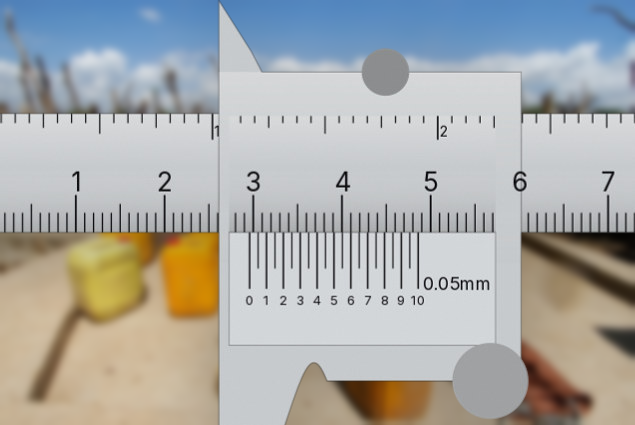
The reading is 29.6 (mm)
